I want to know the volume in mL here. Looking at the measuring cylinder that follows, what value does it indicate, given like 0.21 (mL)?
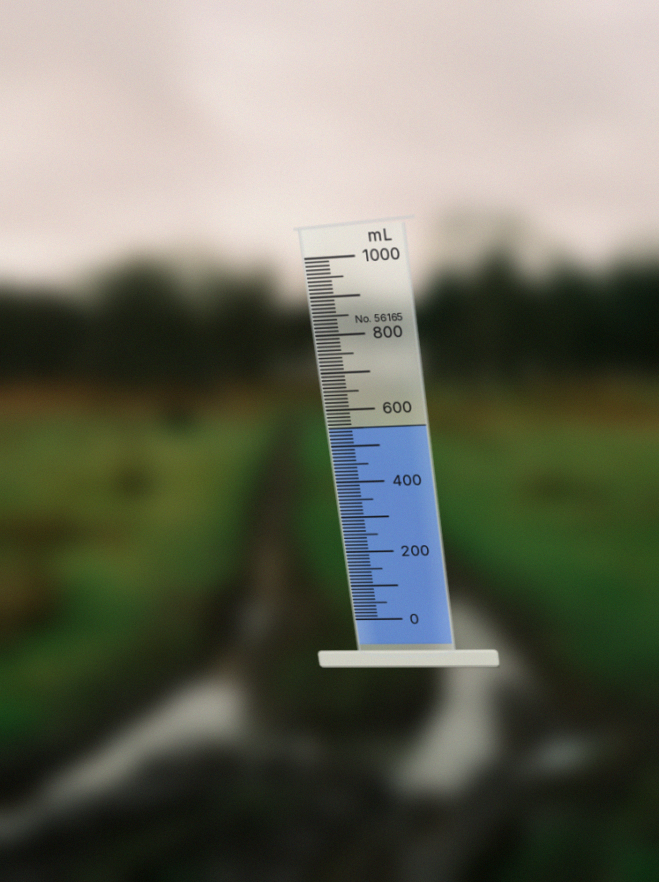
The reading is 550 (mL)
